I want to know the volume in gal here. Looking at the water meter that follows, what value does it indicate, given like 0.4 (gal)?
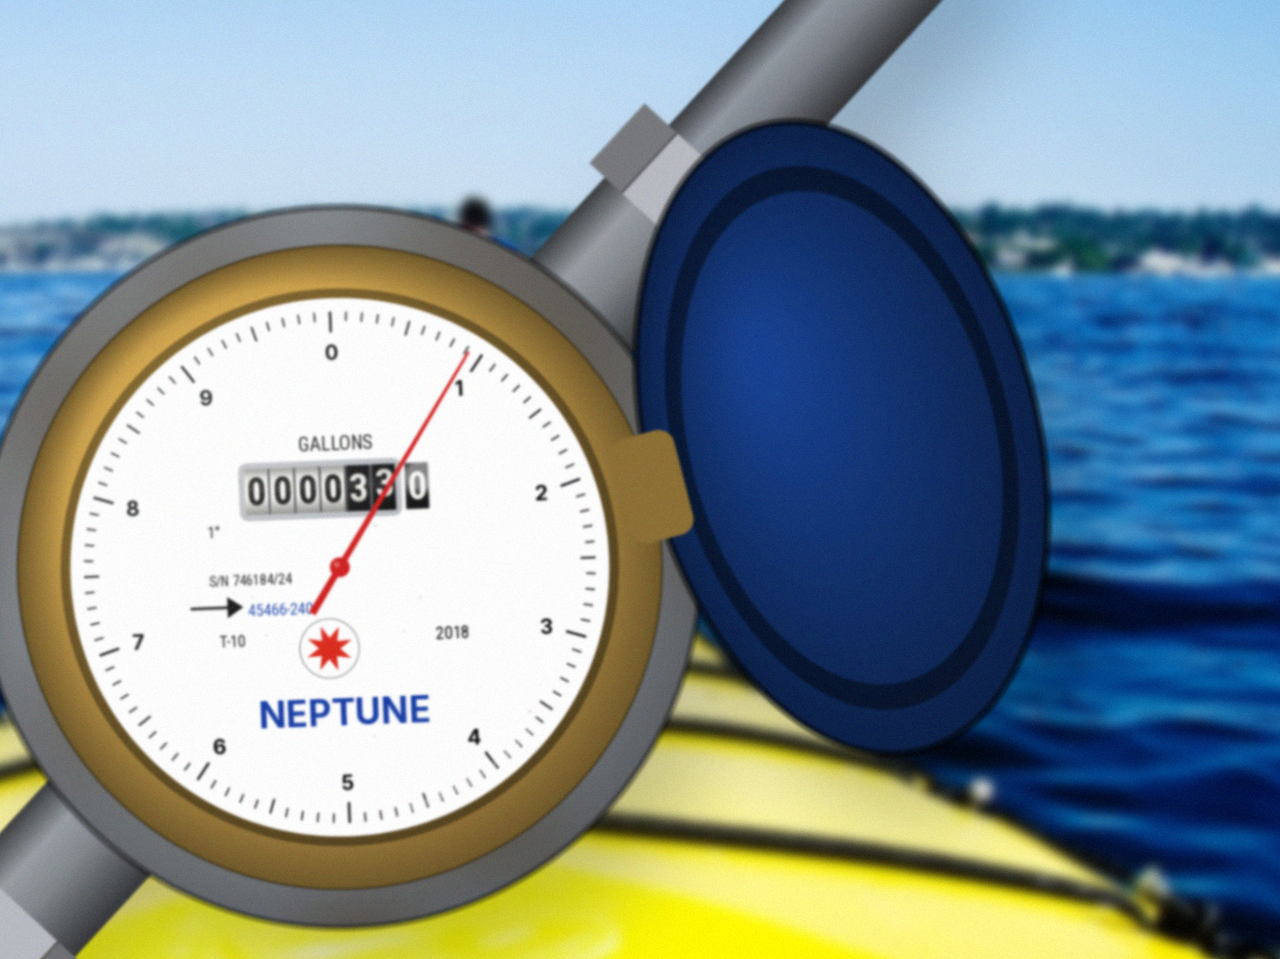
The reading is 330.9 (gal)
